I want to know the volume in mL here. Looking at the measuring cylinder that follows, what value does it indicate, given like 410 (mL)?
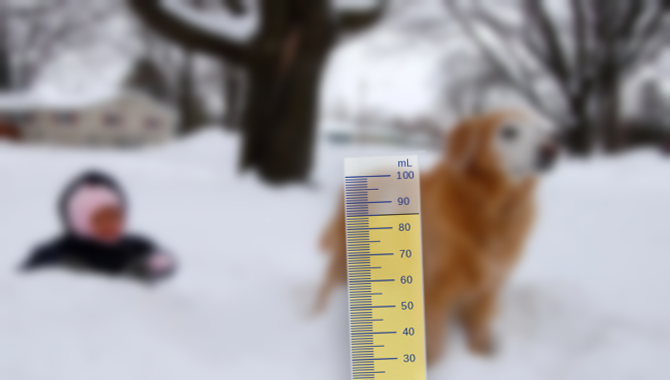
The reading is 85 (mL)
